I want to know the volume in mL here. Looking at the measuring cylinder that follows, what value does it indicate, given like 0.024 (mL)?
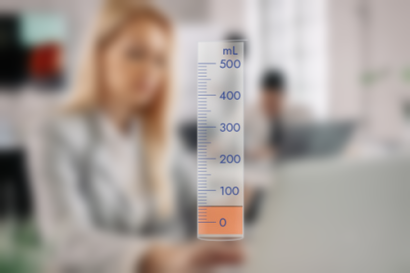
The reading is 50 (mL)
